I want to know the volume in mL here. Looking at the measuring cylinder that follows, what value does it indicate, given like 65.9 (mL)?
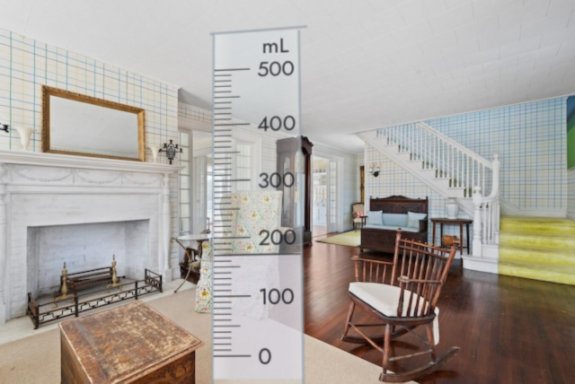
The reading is 170 (mL)
